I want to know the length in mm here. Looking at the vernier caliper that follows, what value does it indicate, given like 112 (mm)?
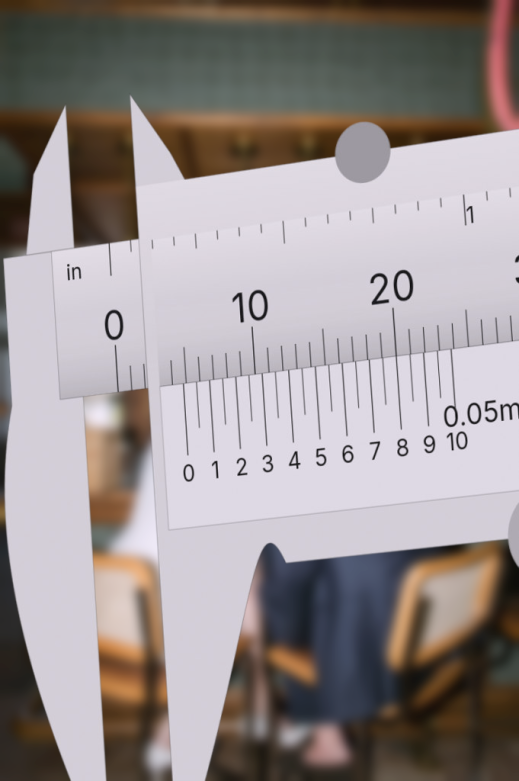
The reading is 4.8 (mm)
